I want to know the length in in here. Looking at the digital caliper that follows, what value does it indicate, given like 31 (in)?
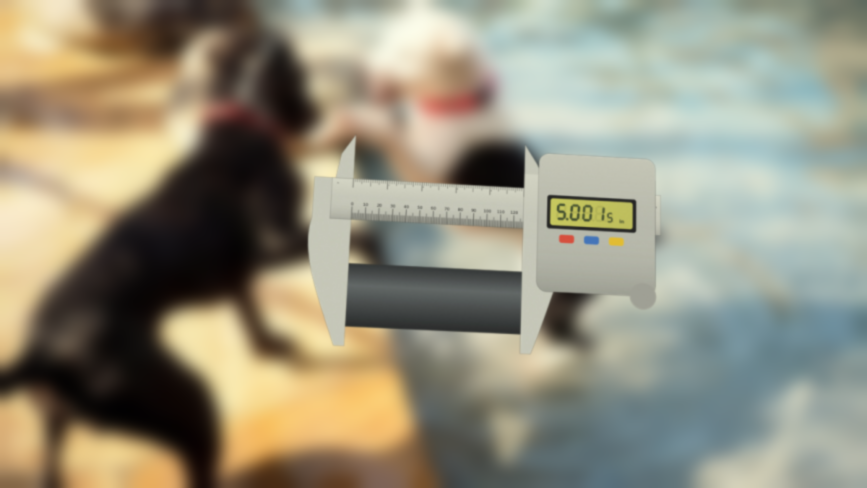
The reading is 5.0015 (in)
